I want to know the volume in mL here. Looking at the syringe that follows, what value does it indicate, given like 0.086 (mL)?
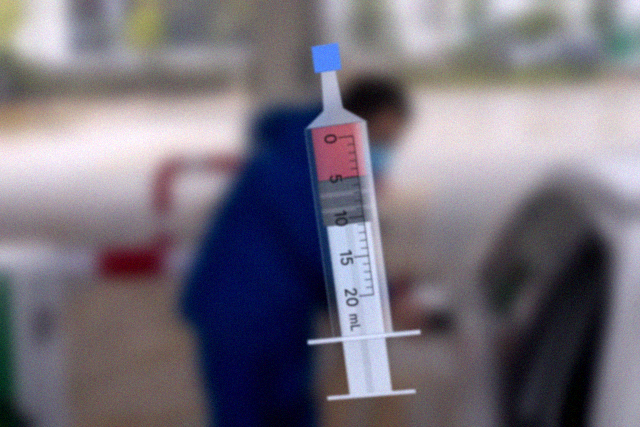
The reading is 5 (mL)
